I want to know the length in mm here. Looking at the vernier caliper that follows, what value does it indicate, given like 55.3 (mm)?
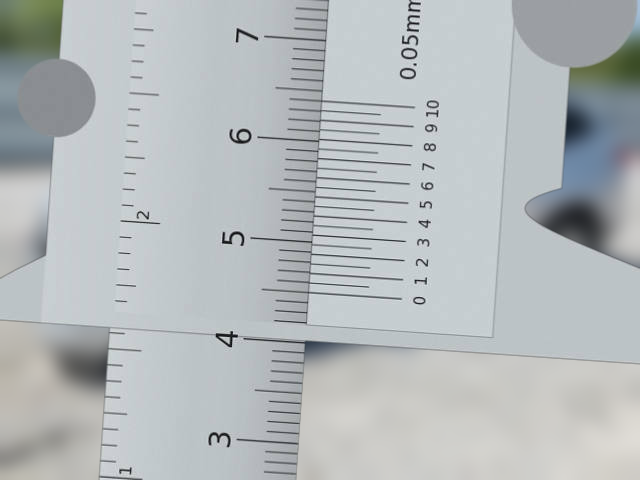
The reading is 45.0 (mm)
